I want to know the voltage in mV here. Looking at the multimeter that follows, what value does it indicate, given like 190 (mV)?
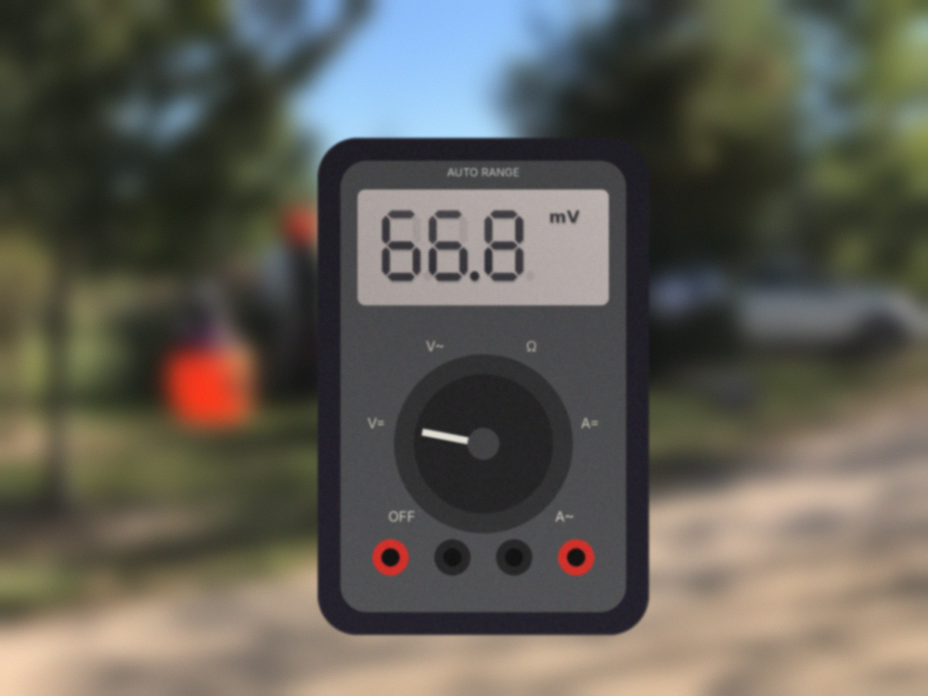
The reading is 66.8 (mV)
